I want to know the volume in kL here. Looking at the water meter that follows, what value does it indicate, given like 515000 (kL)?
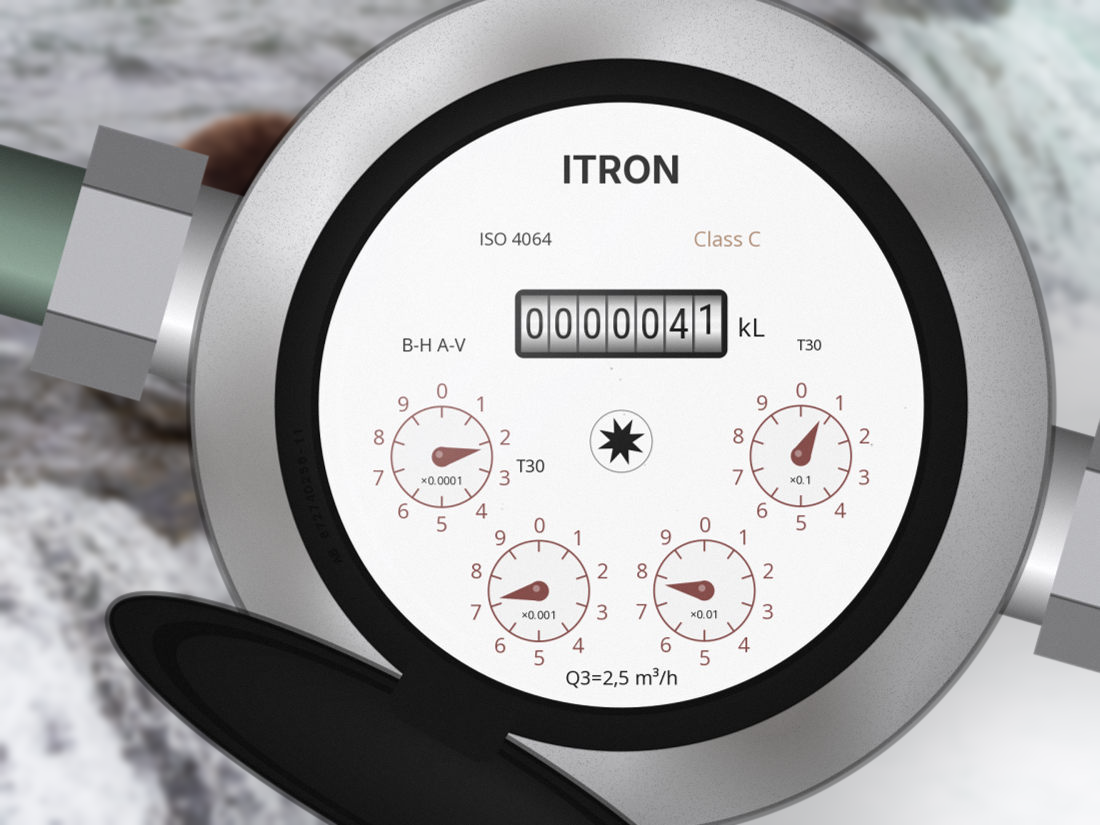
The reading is 41.0772 (kL)
